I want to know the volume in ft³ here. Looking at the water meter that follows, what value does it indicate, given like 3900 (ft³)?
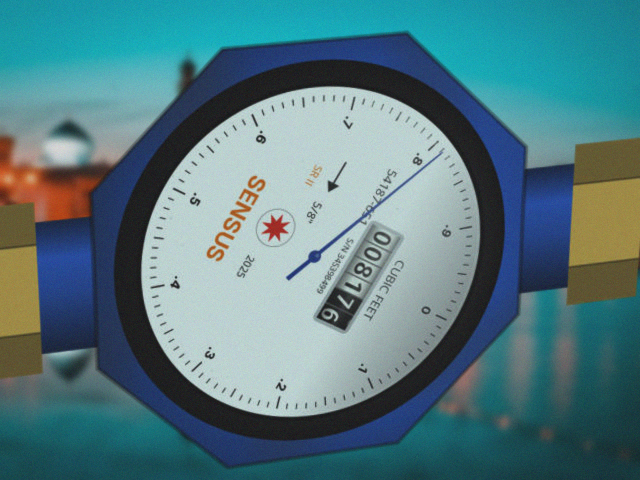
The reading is 8175.81 (ft³)
